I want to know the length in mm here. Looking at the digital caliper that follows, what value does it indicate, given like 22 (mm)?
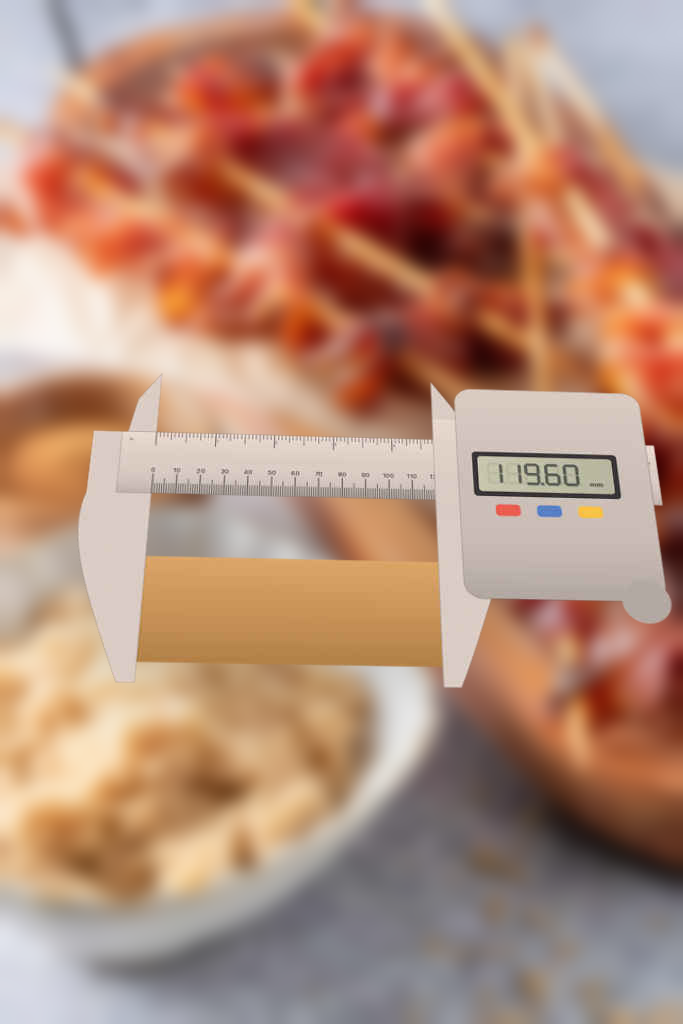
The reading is 119.60 (mm)
